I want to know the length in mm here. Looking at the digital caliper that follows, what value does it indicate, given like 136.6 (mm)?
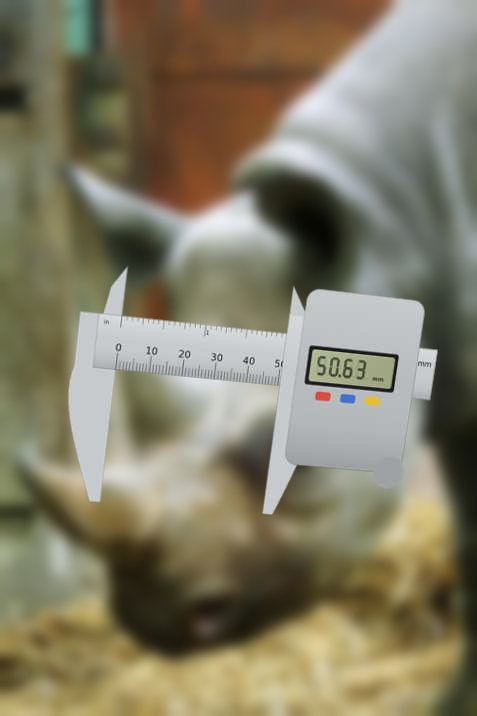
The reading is 50.63 (mm)
